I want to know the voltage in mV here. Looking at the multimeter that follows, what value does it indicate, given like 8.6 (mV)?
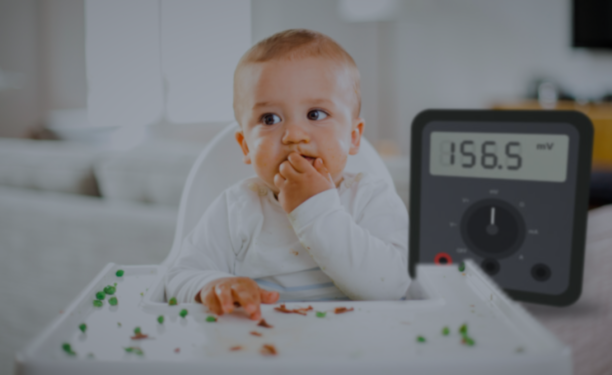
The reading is 156.5 (mV)
